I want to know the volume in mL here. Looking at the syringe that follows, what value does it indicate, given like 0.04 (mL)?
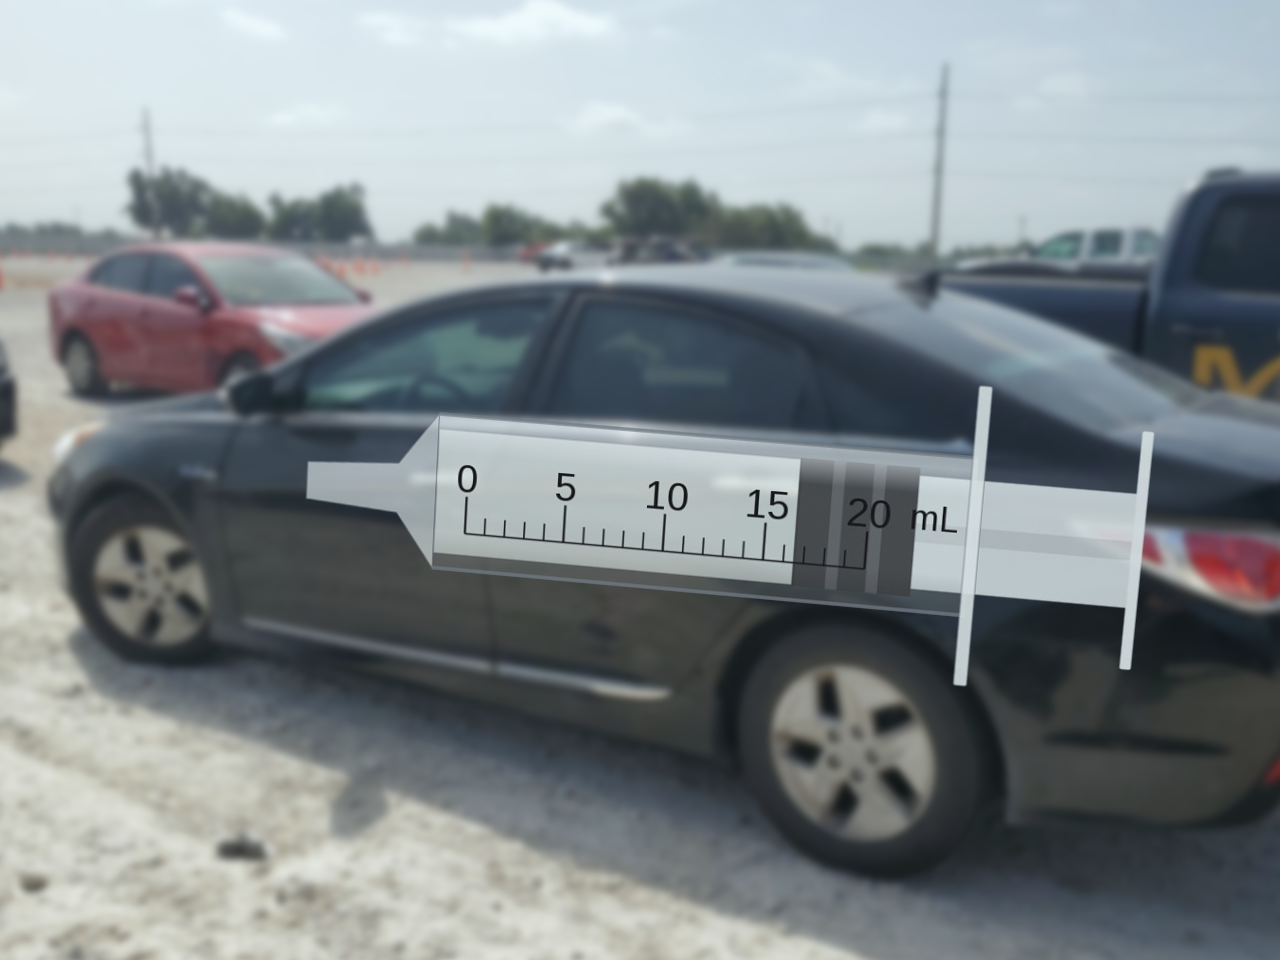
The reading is 16.5 (mL)
